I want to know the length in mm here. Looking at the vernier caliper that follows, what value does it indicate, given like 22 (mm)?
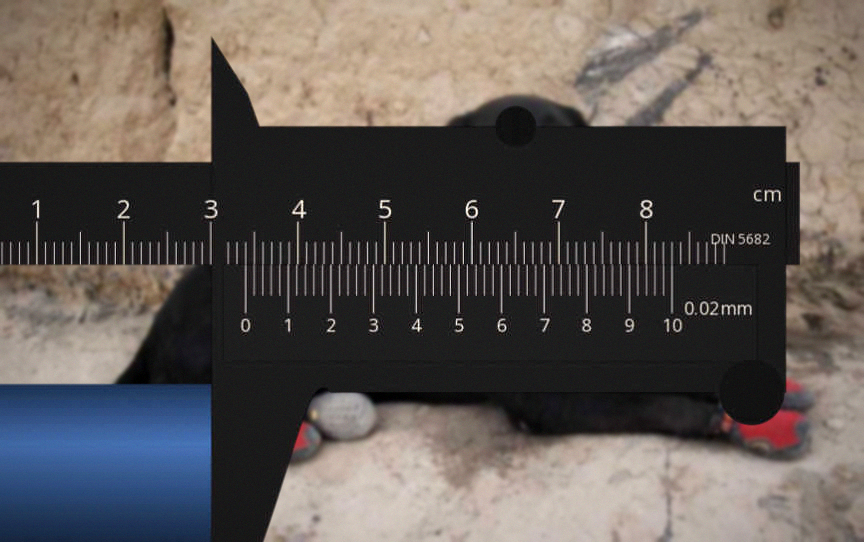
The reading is 34.0 (mm)
